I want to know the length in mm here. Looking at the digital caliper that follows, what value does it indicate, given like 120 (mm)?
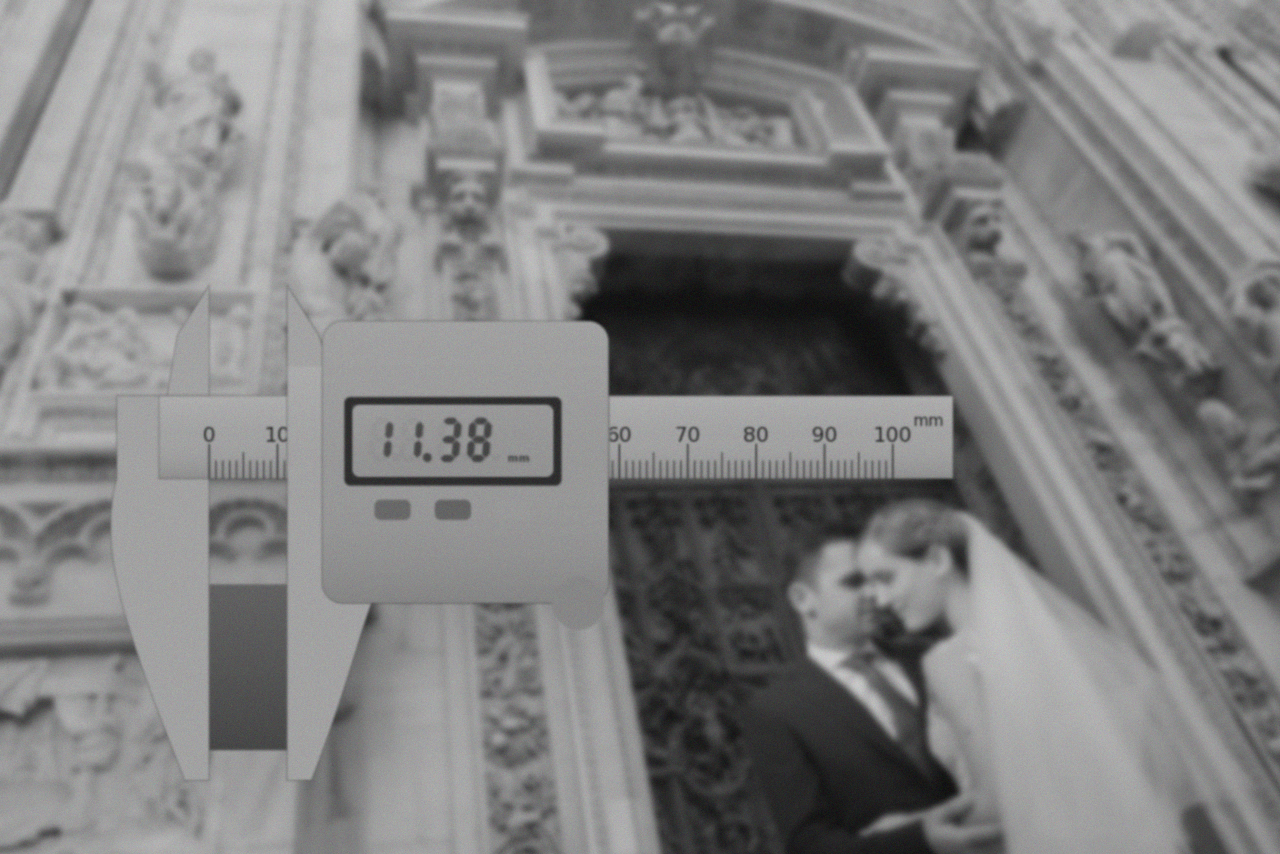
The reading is 11.38 (mm)
